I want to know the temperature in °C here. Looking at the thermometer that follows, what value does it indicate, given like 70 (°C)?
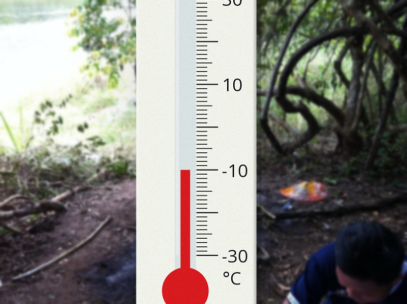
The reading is -10 (°C)
